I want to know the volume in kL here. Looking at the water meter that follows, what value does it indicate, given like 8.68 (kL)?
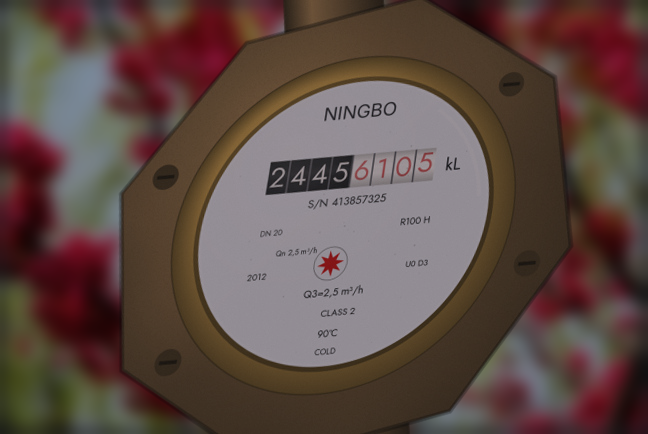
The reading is 2445.6105 (kL)
